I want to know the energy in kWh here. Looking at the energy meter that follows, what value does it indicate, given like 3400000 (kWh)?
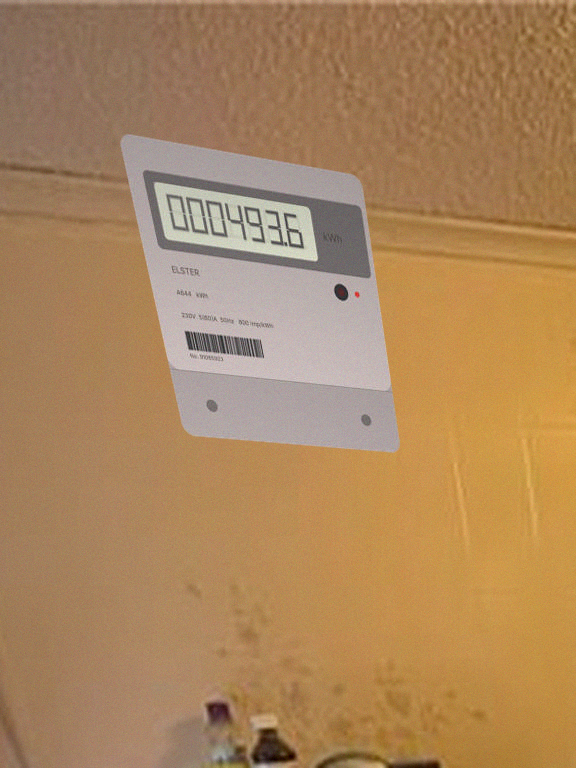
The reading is 493.6 (kWh)
